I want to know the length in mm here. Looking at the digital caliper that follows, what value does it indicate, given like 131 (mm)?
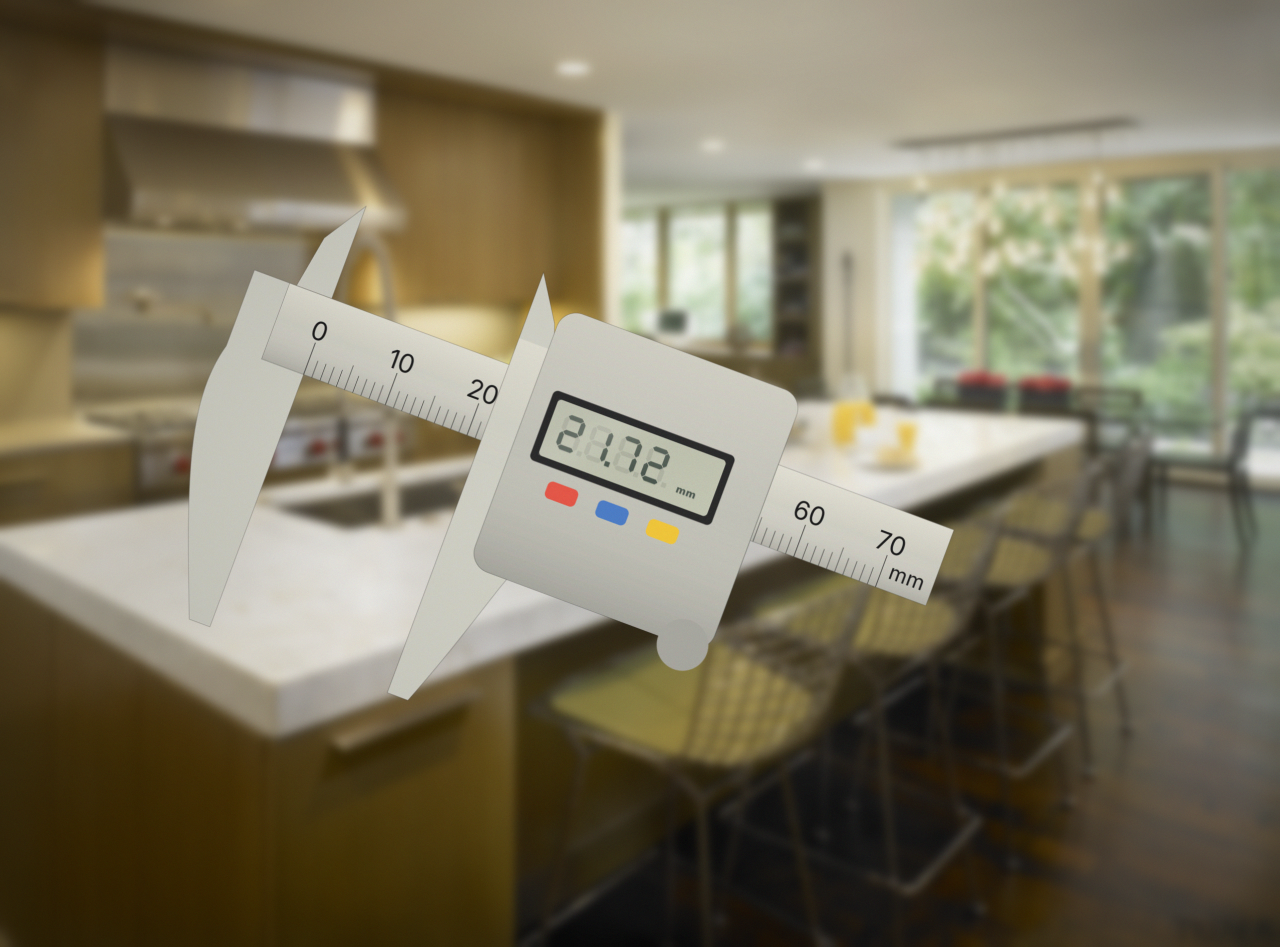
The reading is 21.72 (mm)
